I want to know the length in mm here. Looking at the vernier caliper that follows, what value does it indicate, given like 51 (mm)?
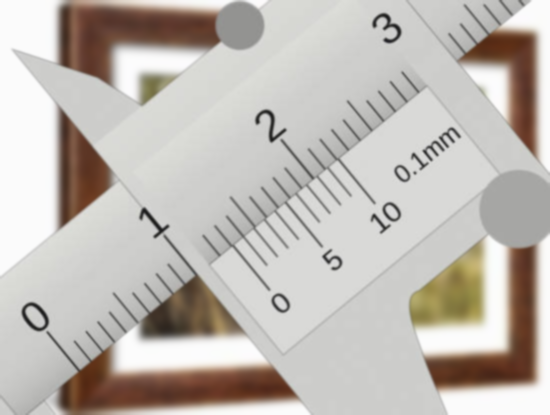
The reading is 13.1 (mm)
